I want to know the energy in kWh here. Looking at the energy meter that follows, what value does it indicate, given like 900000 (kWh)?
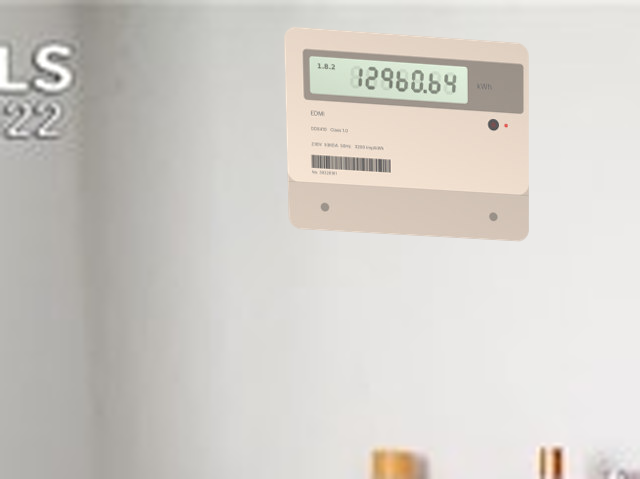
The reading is 12960.64 (kWh)
